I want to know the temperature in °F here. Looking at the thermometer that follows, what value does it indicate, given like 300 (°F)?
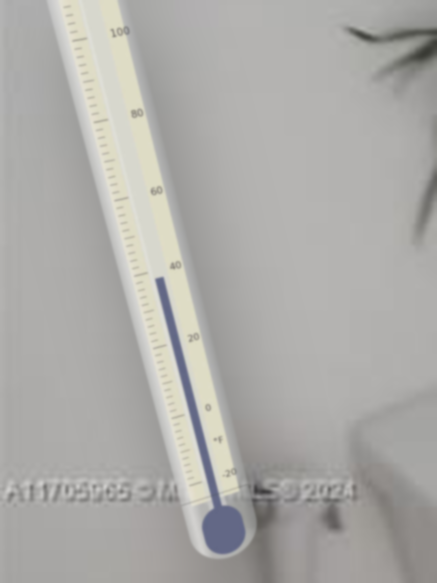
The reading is 38 (°F)
